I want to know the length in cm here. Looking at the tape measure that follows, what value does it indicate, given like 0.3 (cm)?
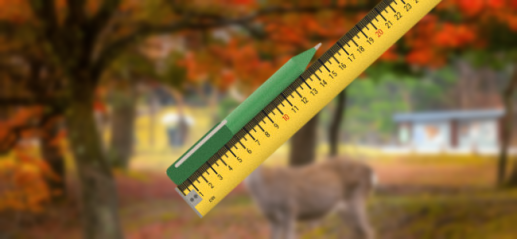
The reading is 16 (cm)
